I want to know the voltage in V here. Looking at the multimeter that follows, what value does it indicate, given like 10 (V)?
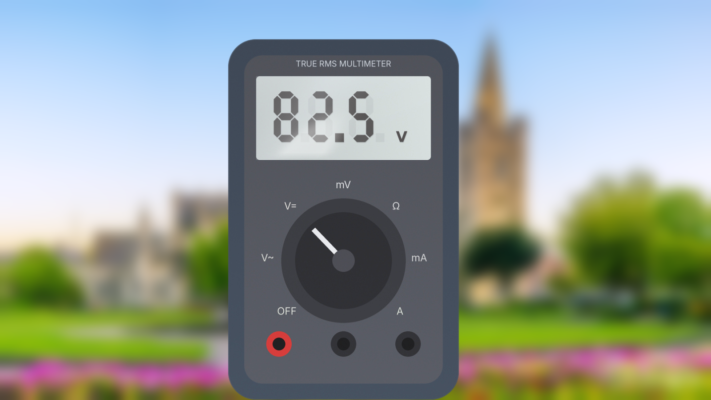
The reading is 82.5 (V)
